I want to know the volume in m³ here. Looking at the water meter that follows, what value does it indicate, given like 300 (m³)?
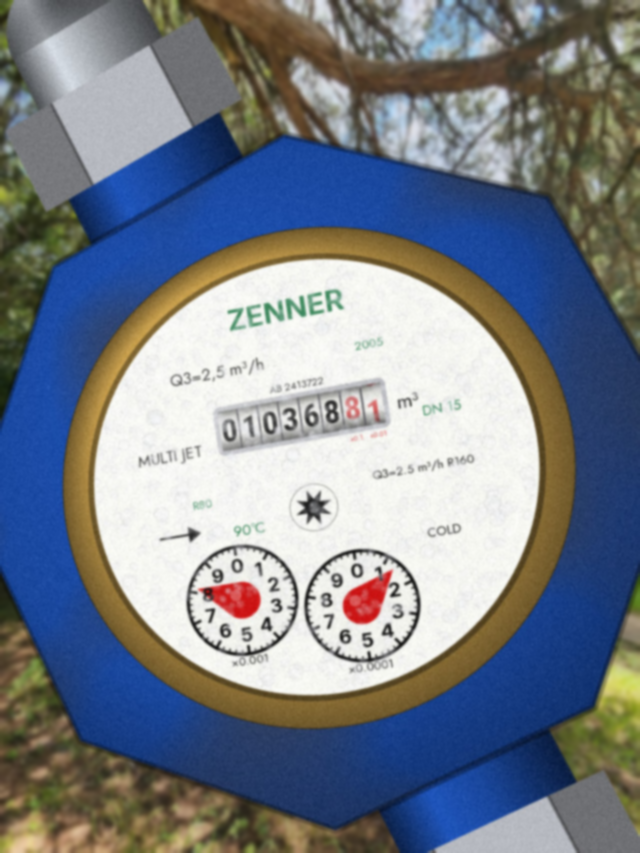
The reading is 10368.8081 (m³)
